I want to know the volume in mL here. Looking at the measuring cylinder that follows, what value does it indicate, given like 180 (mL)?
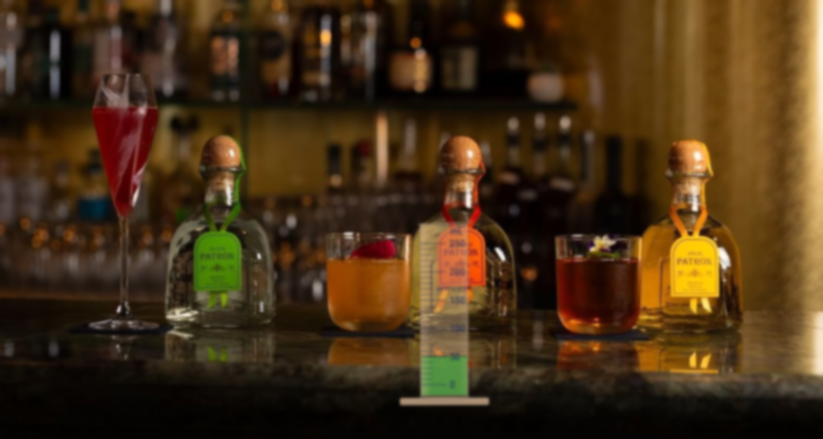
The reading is 50 (mL)
